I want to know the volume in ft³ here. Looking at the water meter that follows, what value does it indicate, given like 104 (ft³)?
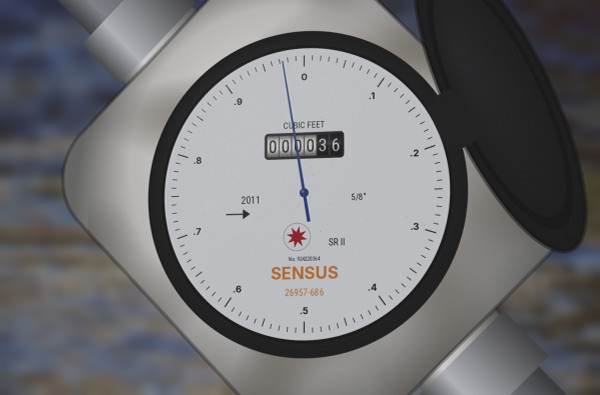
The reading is 35.97 (ft³)
